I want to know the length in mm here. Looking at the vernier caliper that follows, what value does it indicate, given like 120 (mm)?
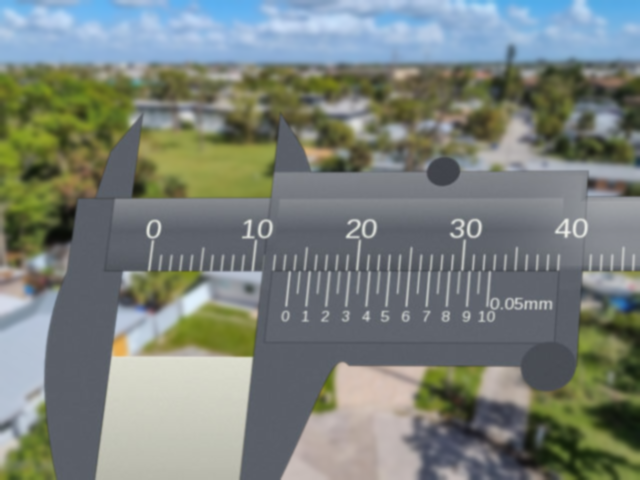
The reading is 13.6 (mm)
